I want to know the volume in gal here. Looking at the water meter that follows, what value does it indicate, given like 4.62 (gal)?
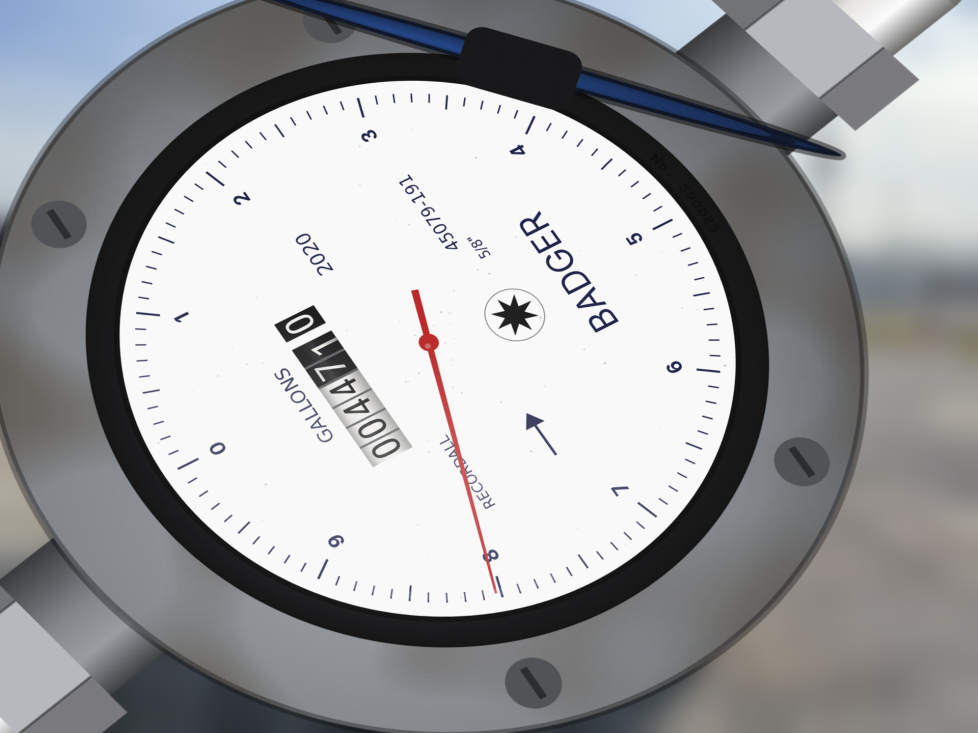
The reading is 44708.0 (gal)
